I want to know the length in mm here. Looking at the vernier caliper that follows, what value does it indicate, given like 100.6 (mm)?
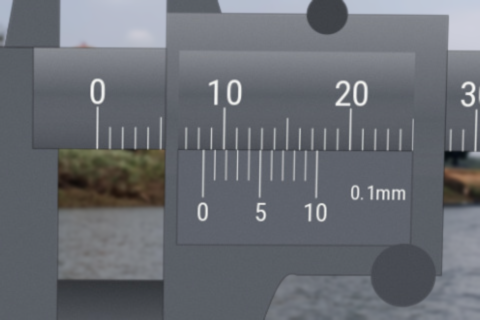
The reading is 8.4 (mm)
